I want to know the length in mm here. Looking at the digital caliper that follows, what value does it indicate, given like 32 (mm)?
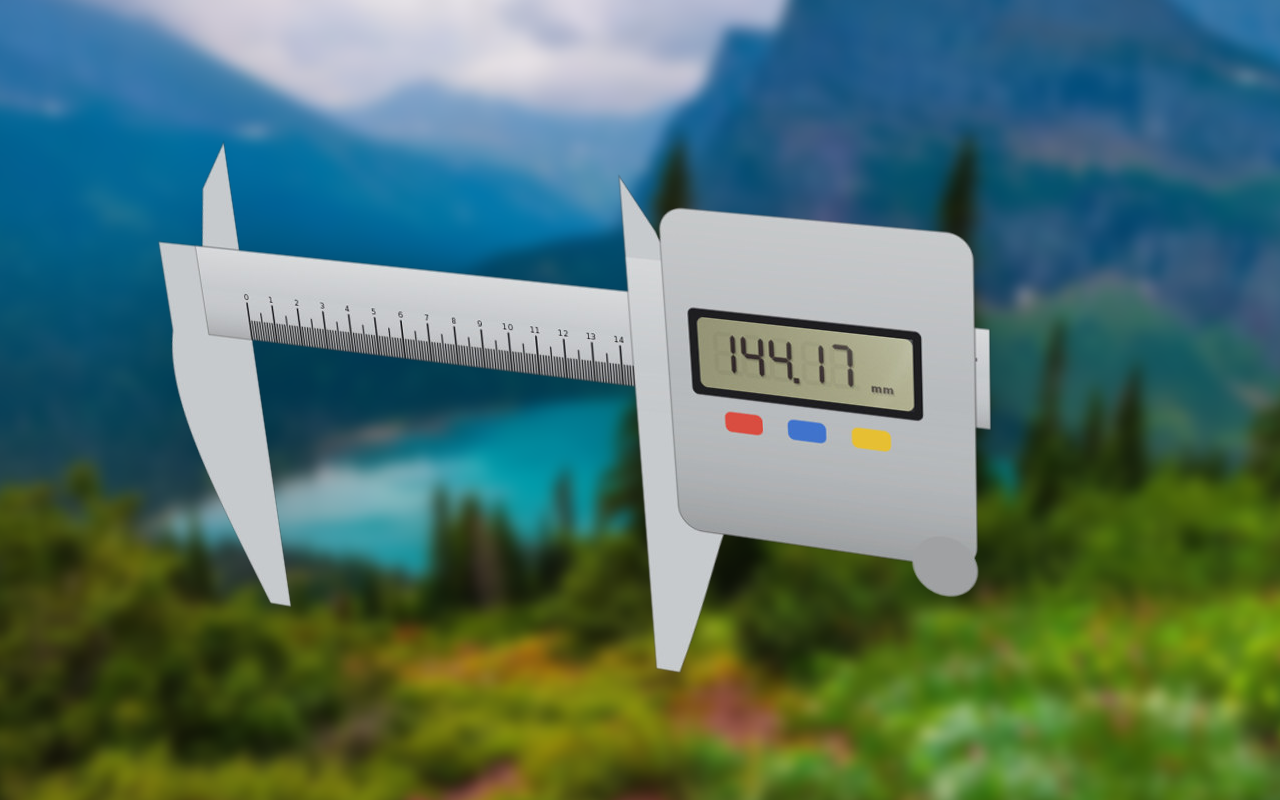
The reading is 144.17 (mm)
